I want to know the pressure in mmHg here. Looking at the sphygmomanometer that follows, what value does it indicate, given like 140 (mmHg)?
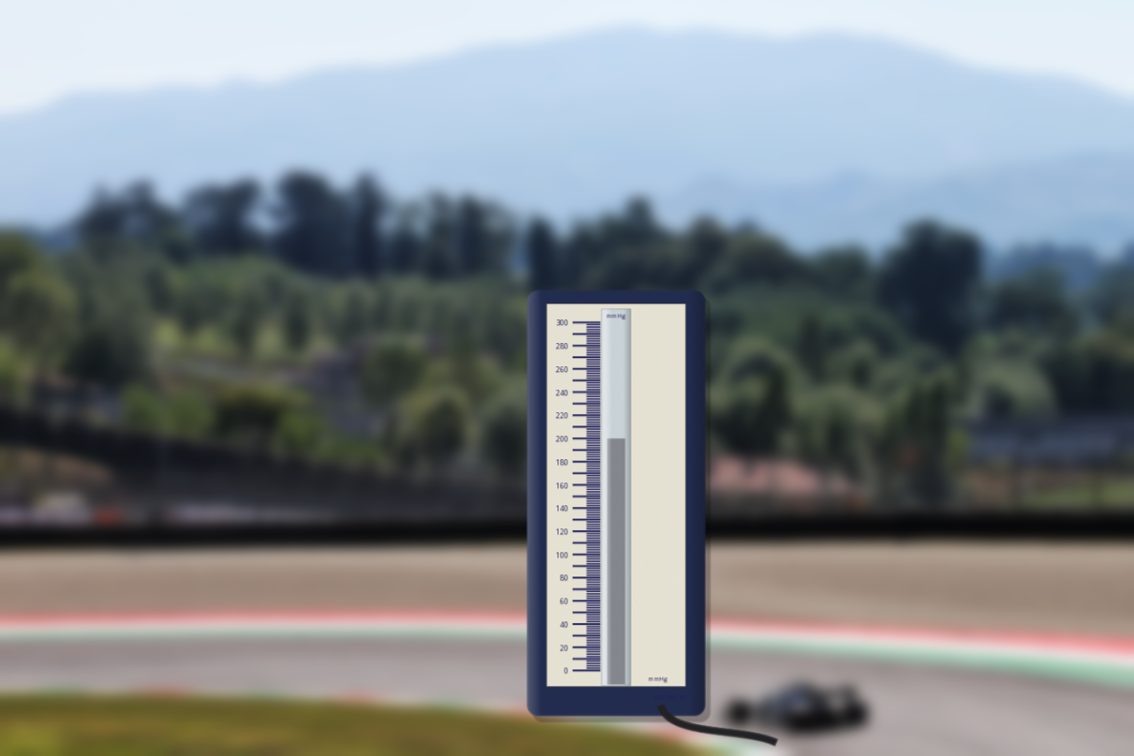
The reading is 200 (mmHg)
